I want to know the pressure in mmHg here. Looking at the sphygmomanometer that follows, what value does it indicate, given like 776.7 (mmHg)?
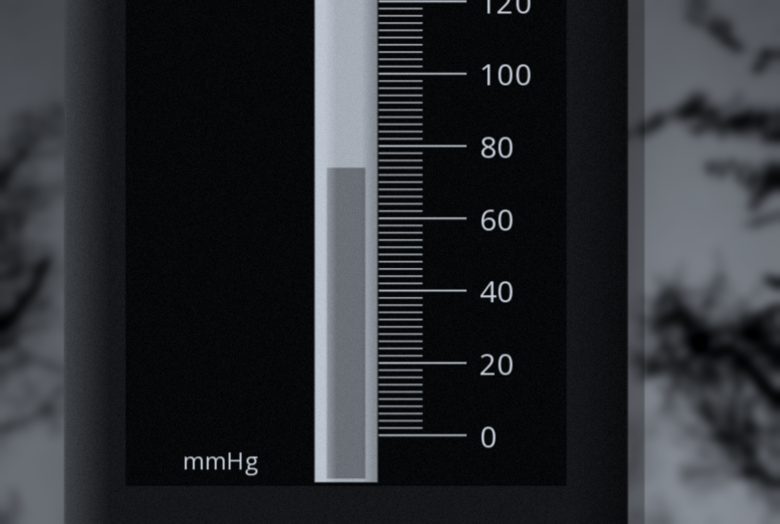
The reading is 74 (mmHg)
